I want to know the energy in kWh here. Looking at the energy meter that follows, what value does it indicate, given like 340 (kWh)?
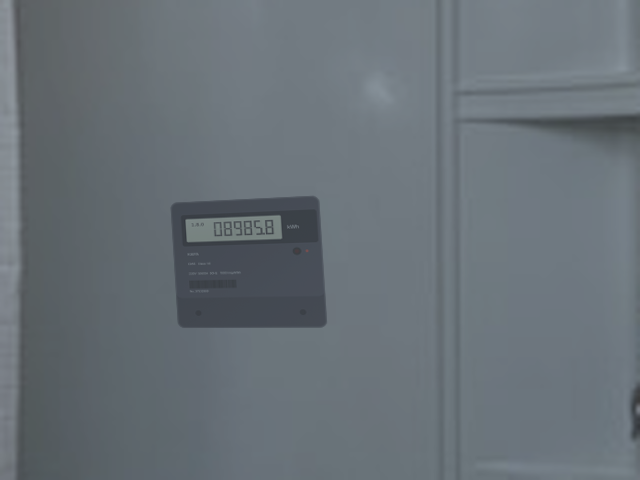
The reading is 8985.8 (kWh)
